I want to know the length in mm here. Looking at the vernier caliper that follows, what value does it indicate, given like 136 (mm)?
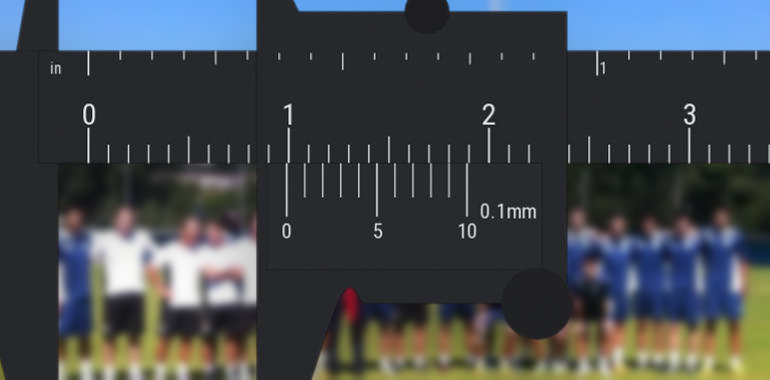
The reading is 9.9 (mm)
